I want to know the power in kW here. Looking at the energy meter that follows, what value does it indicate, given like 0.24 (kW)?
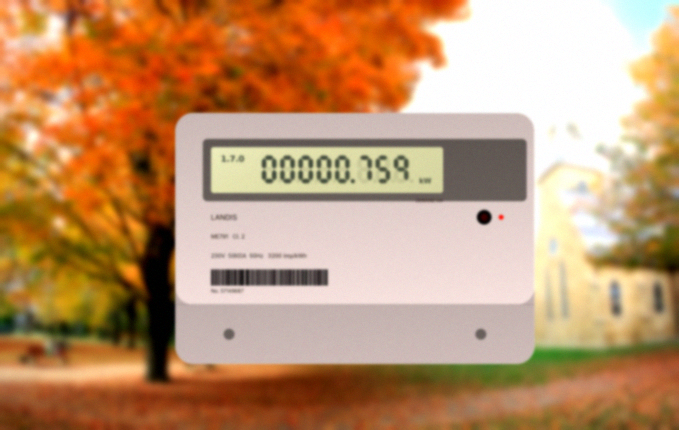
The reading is 0.759 (kW)
